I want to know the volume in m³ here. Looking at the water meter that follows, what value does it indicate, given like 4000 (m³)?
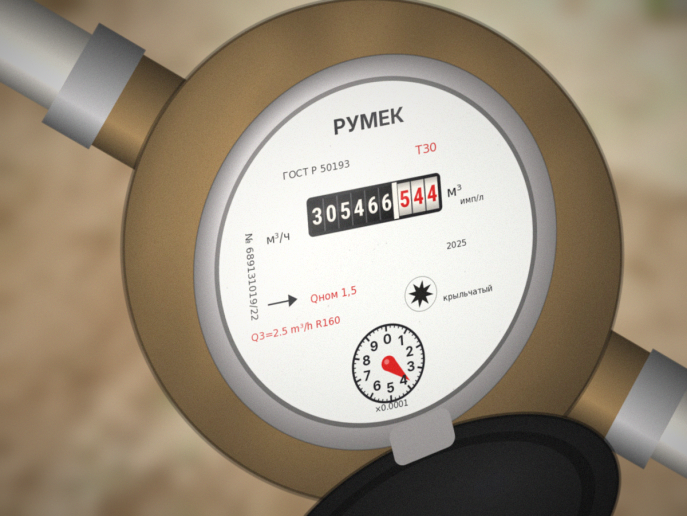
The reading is 305466.5443 (m³)
